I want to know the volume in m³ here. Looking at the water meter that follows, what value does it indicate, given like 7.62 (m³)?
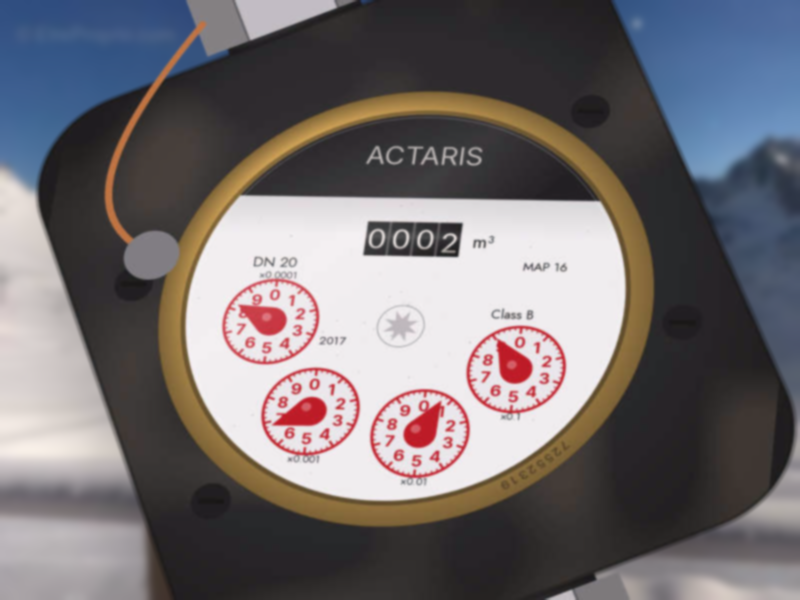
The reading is 1.9068 (m³)
